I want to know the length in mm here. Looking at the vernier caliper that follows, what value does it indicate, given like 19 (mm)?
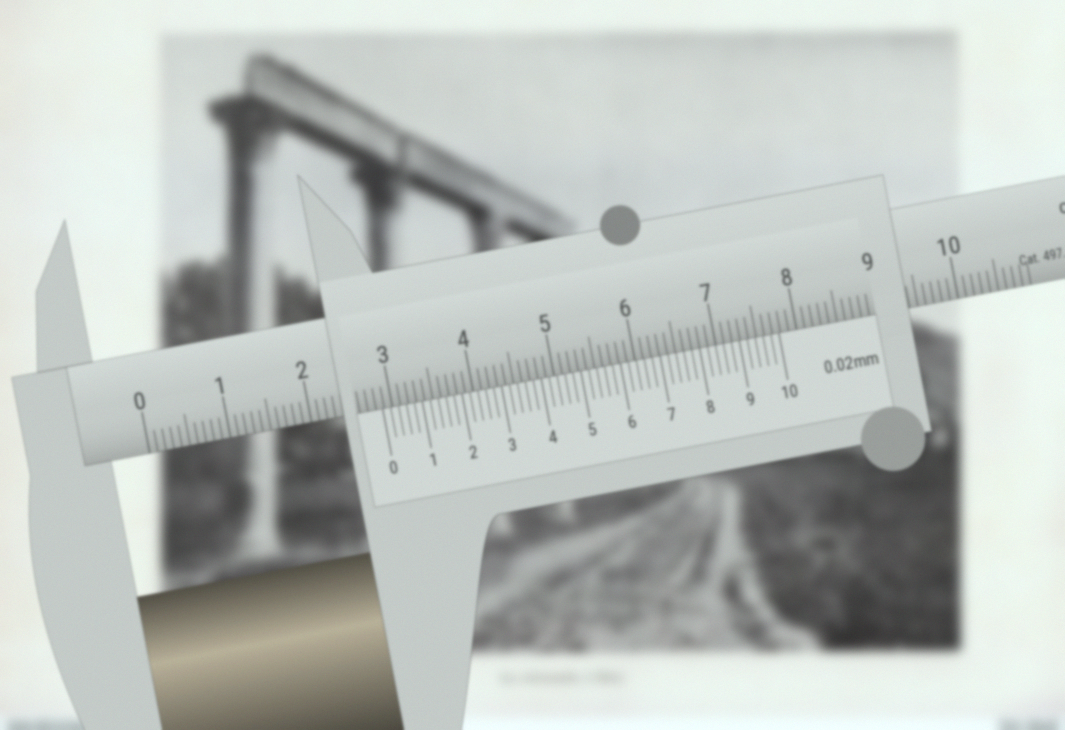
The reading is 28.8 (mm)
